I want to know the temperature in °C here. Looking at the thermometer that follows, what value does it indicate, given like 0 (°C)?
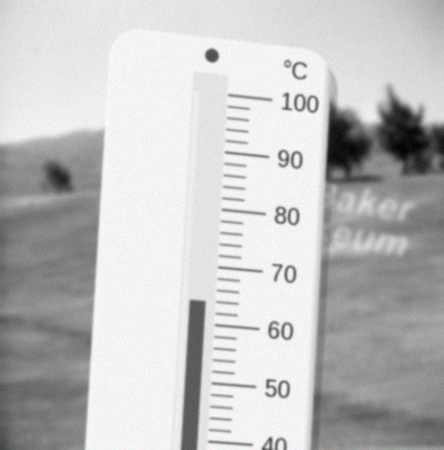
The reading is 64 (°C)
